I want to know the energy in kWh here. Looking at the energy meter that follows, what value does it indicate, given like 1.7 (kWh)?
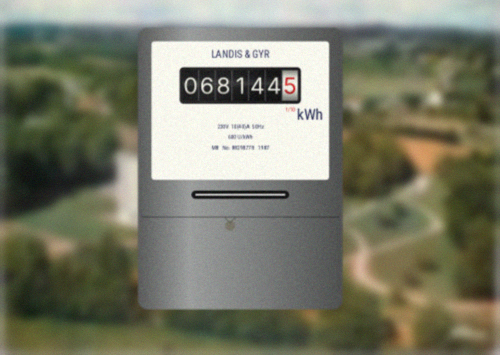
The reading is 68144.5 (kWh)
